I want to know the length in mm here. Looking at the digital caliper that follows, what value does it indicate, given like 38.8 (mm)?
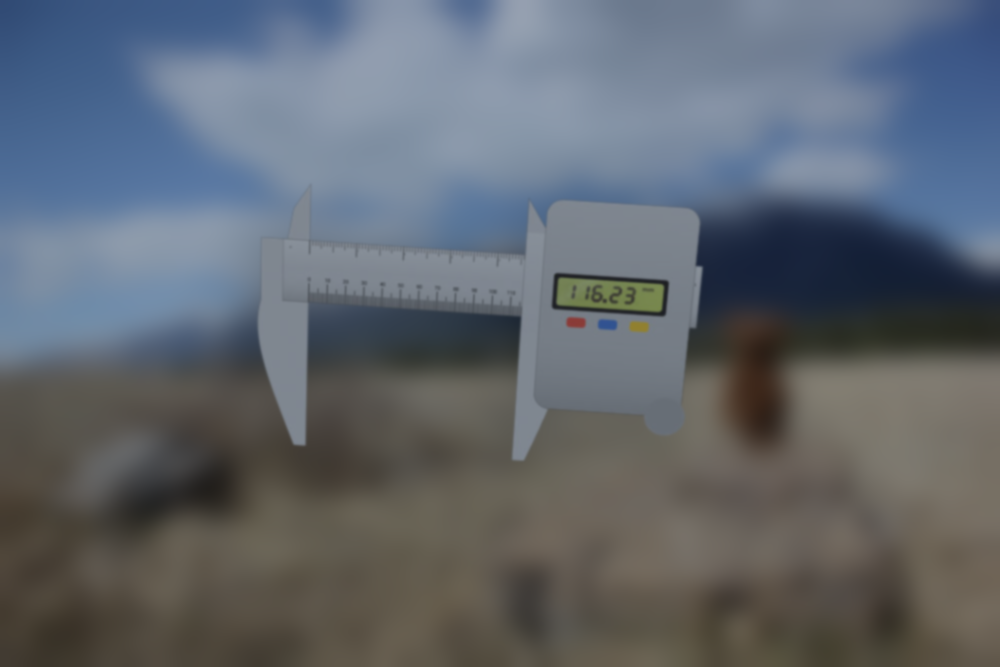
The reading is 116.23 (mm)
